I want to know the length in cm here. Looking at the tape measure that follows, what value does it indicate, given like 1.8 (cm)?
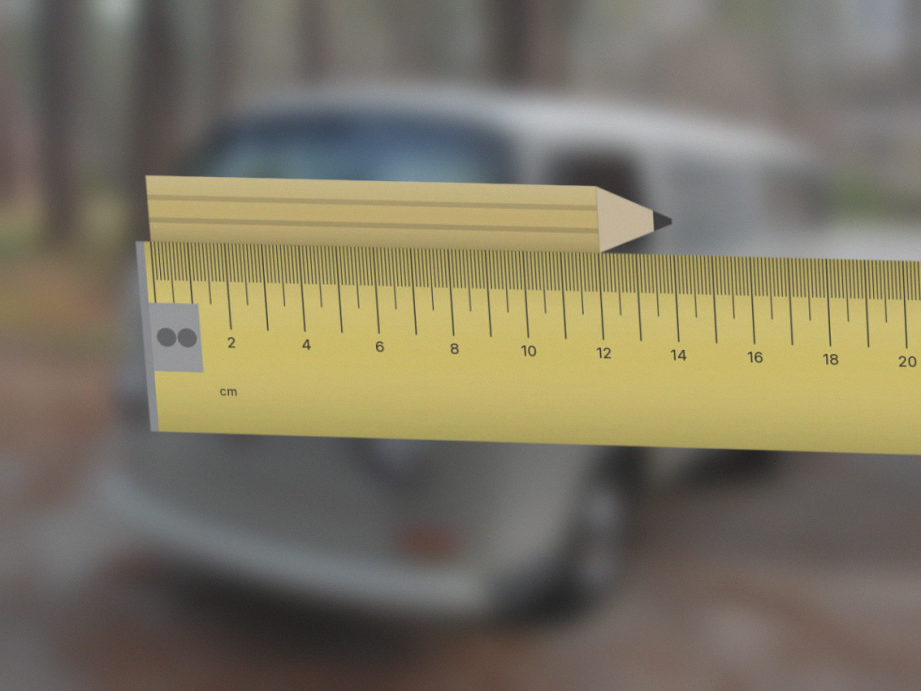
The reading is 14 (cm)
